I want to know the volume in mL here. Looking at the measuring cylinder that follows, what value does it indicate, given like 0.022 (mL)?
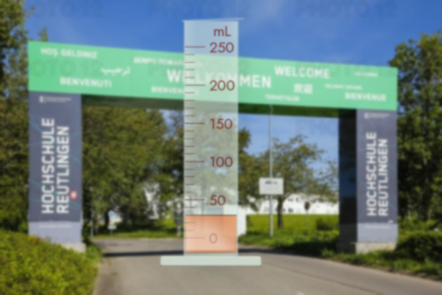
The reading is 30 (mL)
